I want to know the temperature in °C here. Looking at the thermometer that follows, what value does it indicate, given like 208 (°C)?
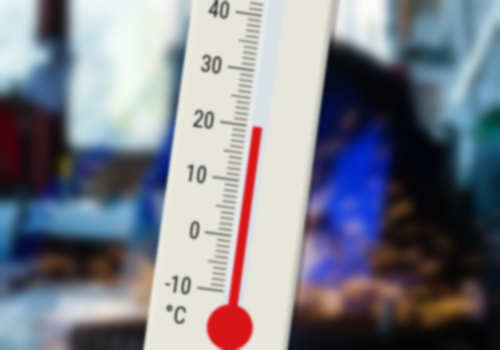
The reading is 20 (°C)
